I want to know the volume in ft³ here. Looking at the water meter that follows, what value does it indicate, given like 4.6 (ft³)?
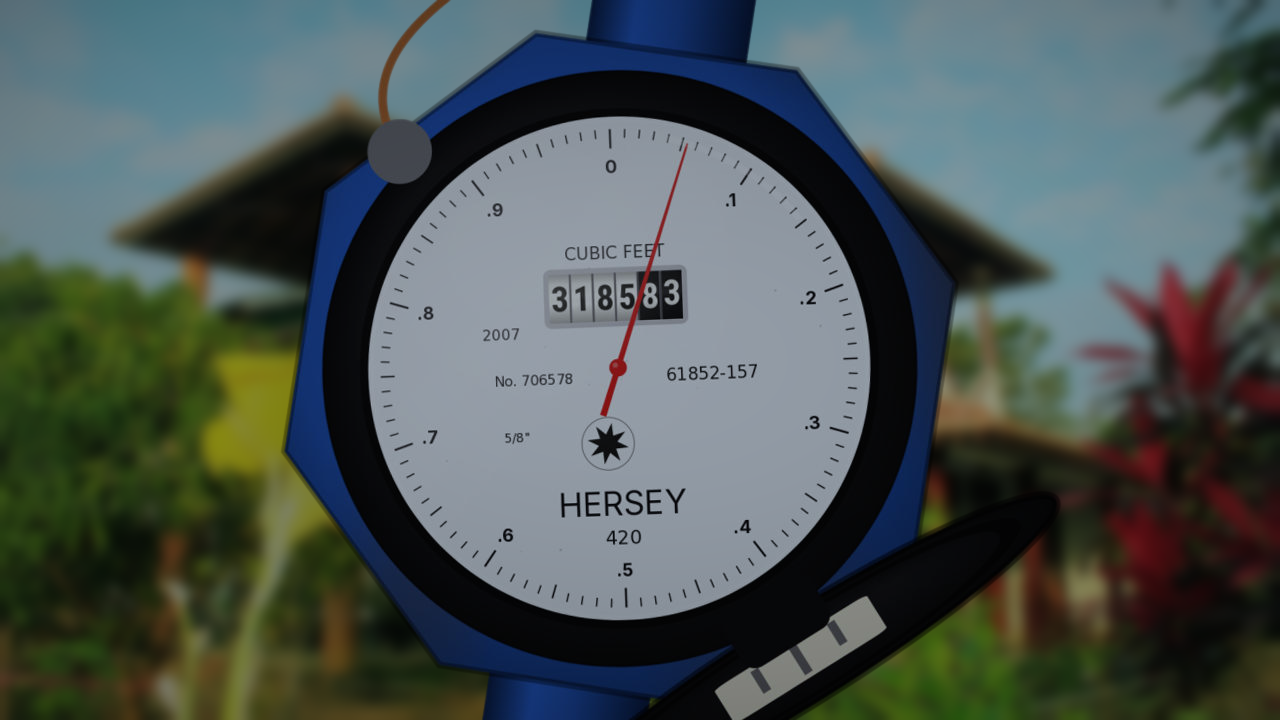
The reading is 318583.05 (ft³)
